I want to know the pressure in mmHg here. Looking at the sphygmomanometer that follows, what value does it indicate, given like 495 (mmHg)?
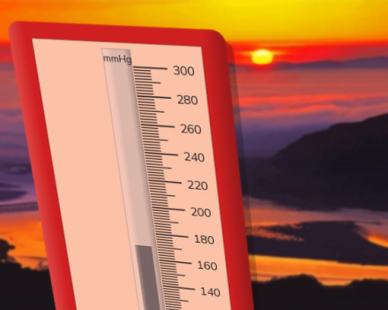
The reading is 170 (mmHg)
